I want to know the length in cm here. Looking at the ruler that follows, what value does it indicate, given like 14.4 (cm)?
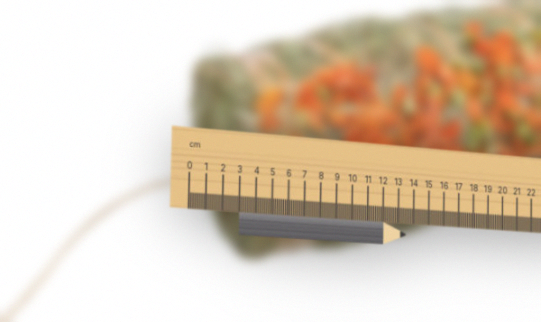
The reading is 10.5 (cm)
